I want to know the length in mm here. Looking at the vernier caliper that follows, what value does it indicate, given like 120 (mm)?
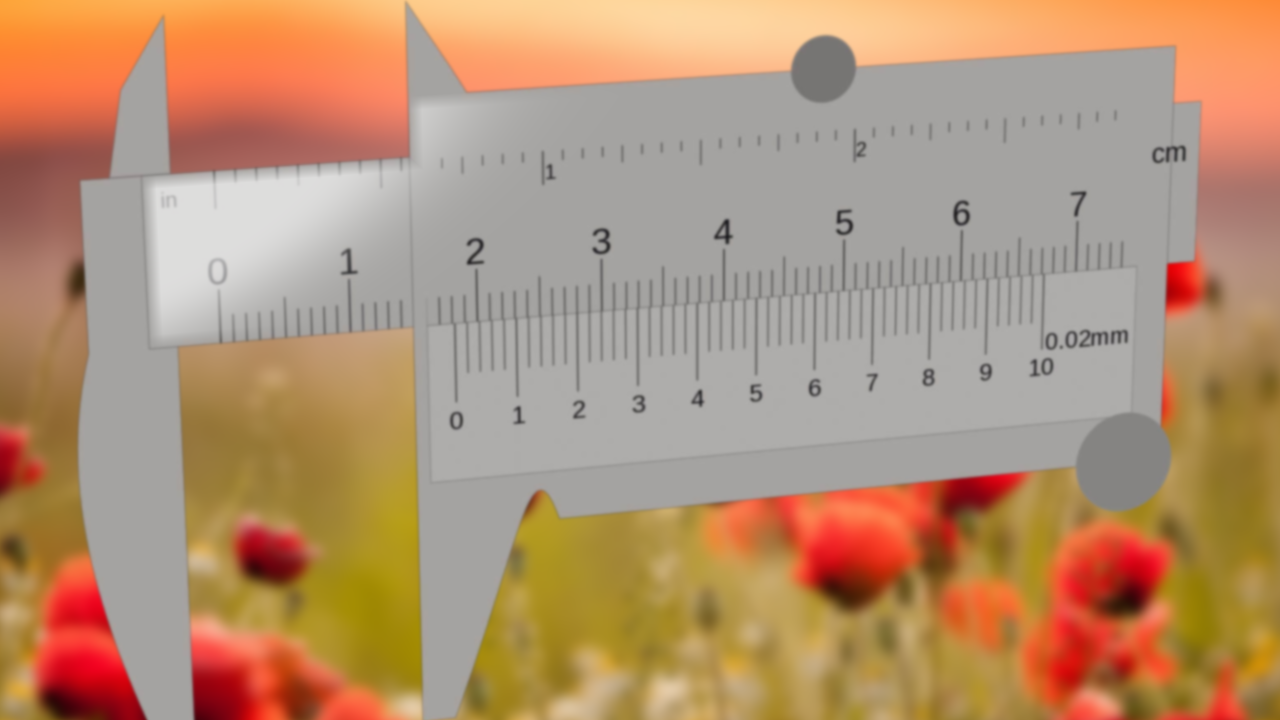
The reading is 18.2 (mm)
